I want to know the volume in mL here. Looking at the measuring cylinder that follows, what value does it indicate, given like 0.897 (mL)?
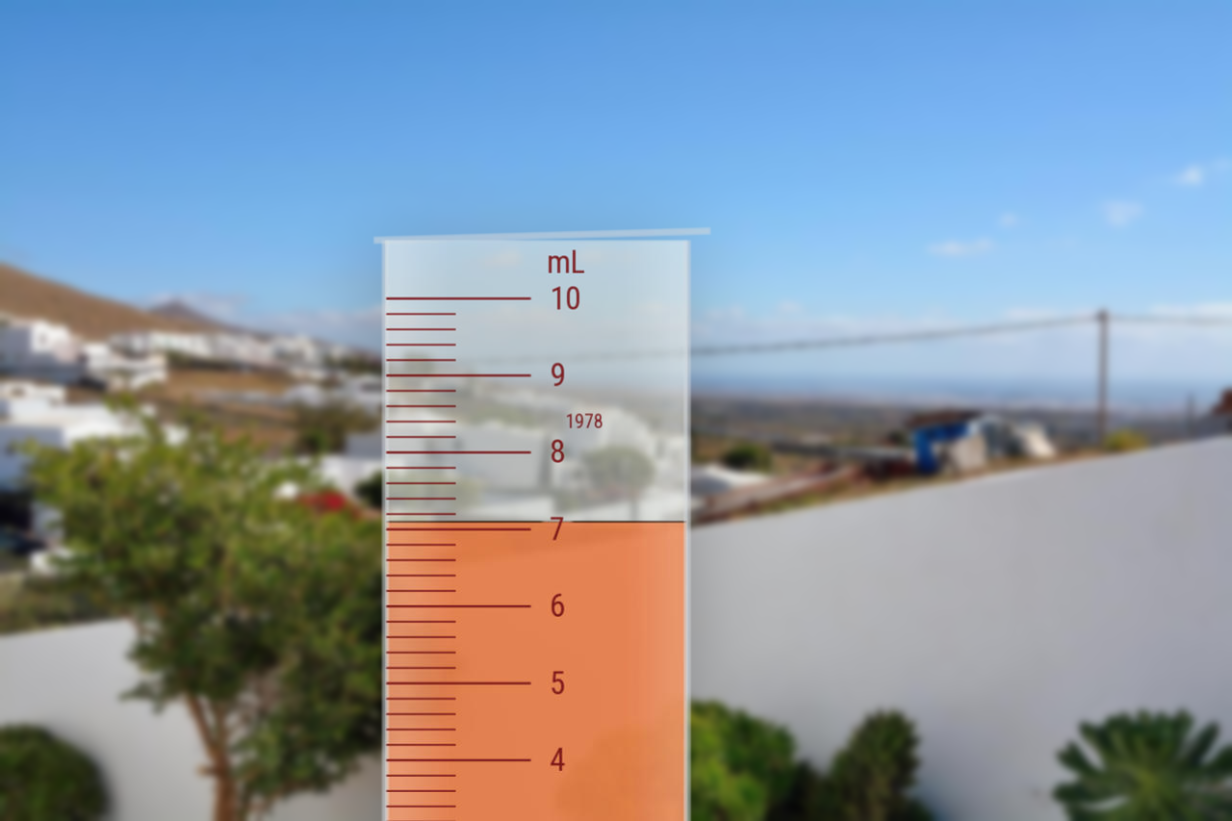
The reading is 7.1 (mL)
